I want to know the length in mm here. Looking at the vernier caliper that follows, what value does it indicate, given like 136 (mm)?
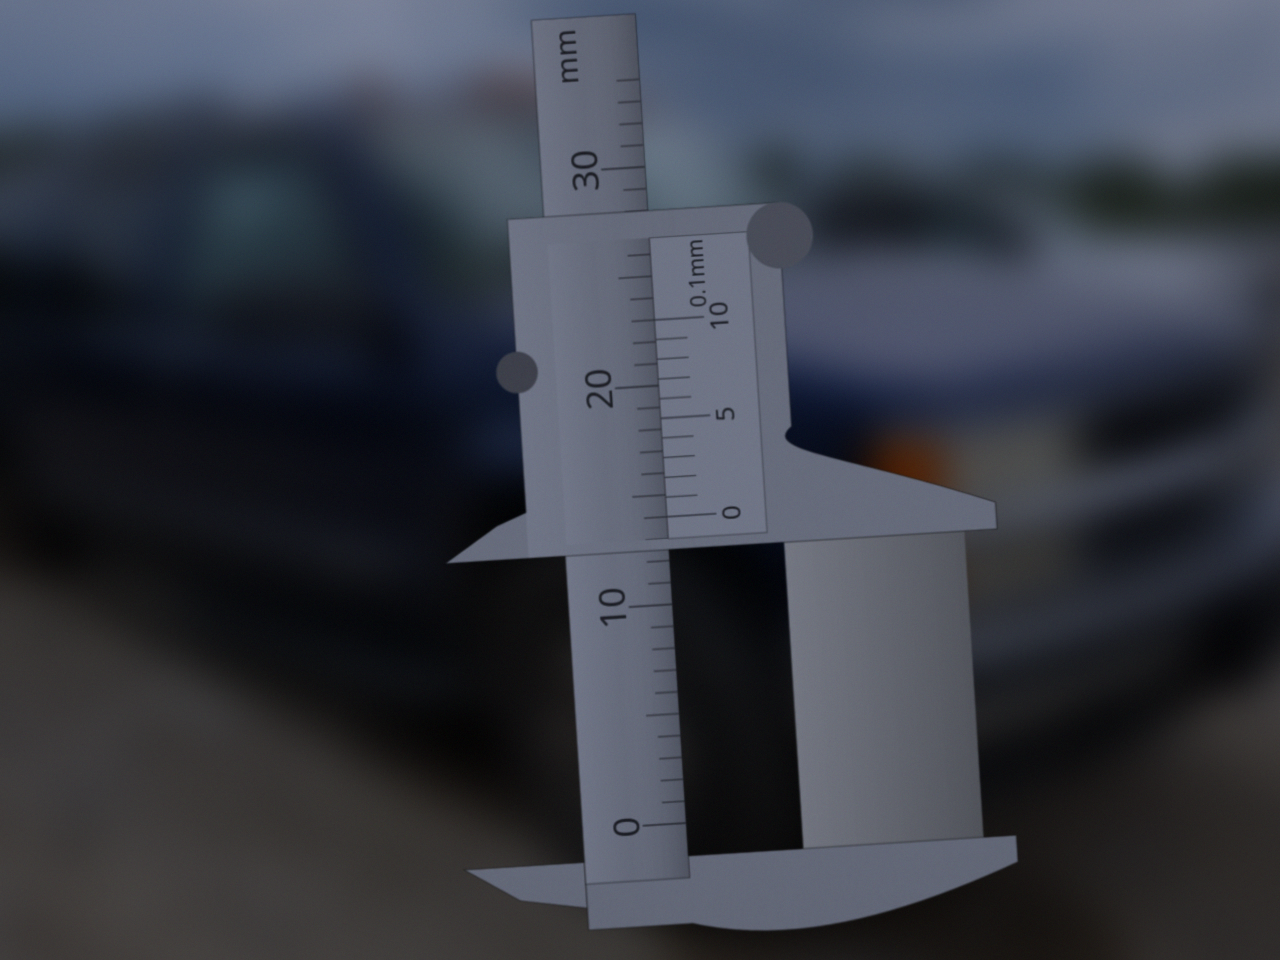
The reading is 14.0 (mm)
